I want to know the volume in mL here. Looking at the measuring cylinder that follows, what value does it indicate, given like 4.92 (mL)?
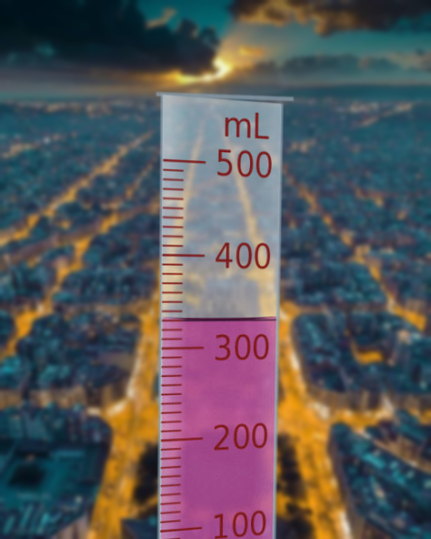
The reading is 330 (mL)
